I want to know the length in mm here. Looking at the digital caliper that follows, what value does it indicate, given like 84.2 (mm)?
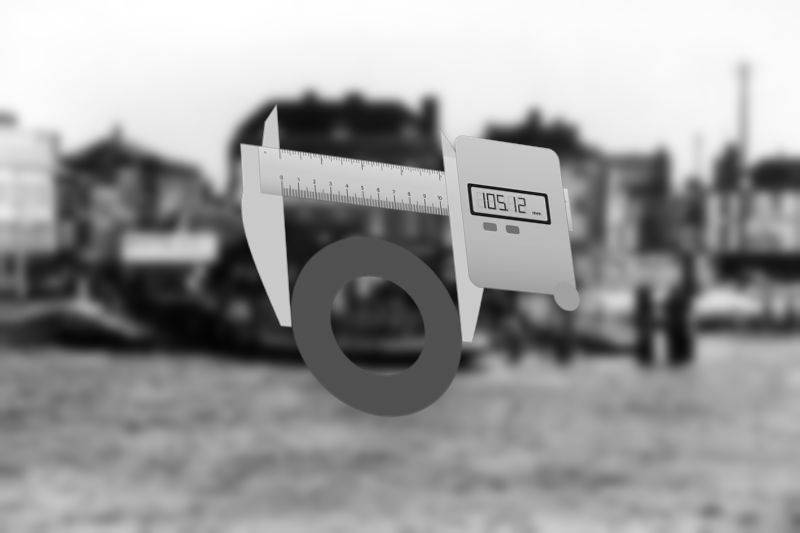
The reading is 105.12 (mm)
